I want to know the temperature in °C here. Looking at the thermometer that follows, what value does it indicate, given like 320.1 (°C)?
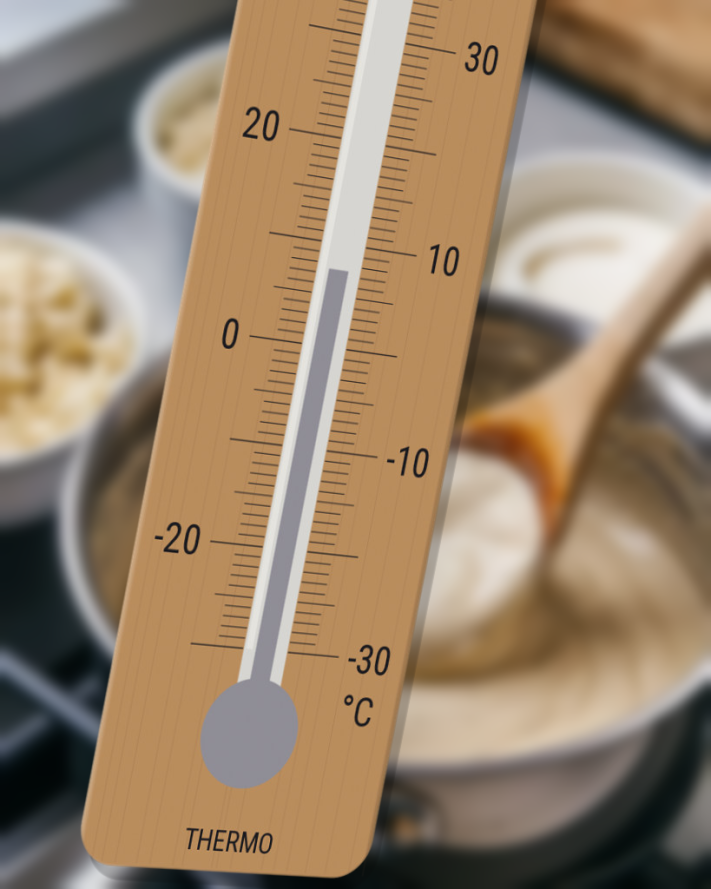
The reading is 7.5 (°C)
